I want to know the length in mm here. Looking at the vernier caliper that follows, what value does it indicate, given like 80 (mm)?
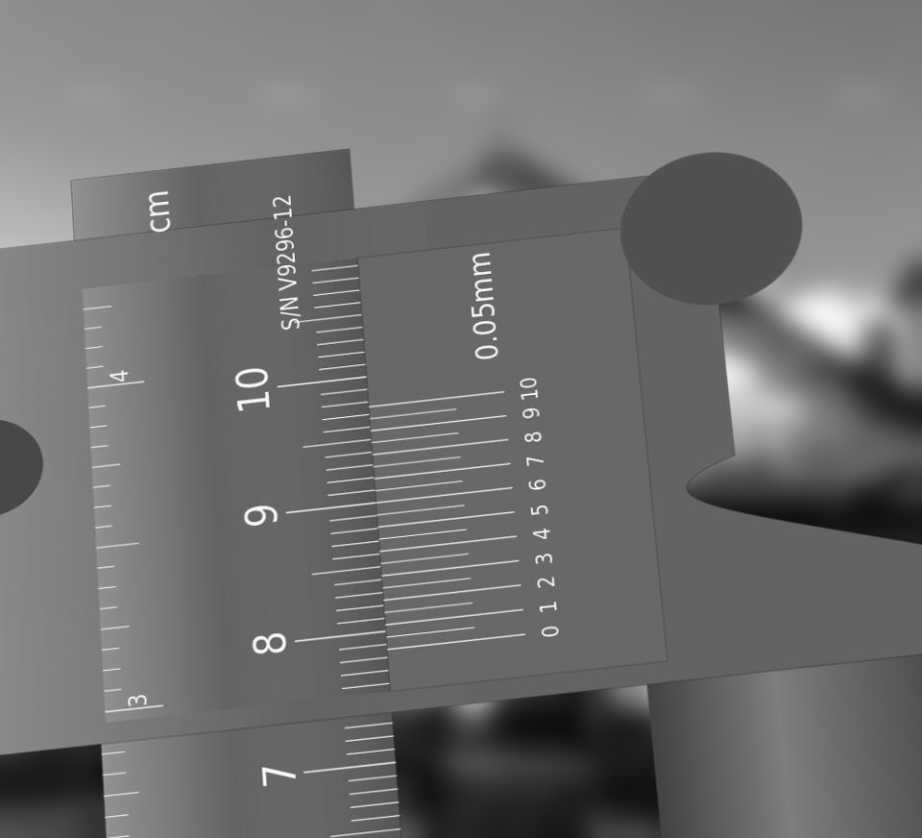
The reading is 78.6 (mm)
